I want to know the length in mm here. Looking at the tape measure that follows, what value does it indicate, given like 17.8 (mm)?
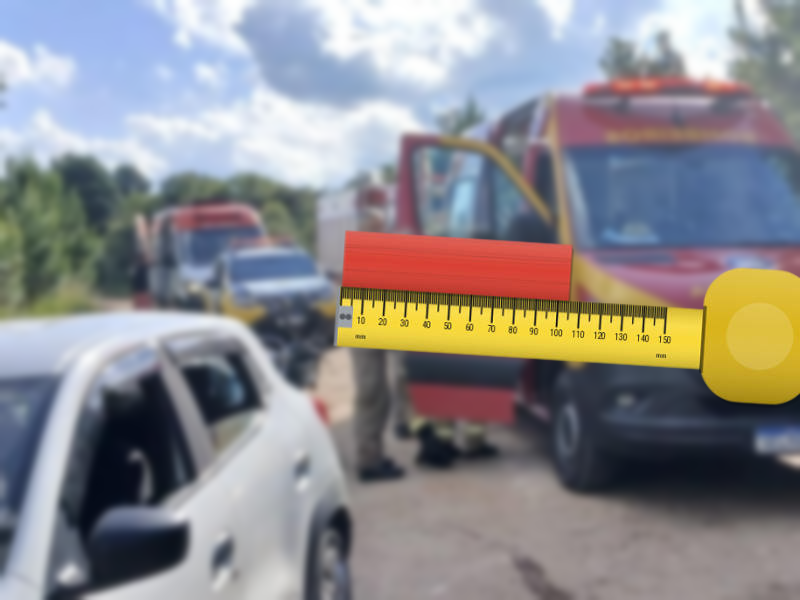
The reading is 105 (mm)
